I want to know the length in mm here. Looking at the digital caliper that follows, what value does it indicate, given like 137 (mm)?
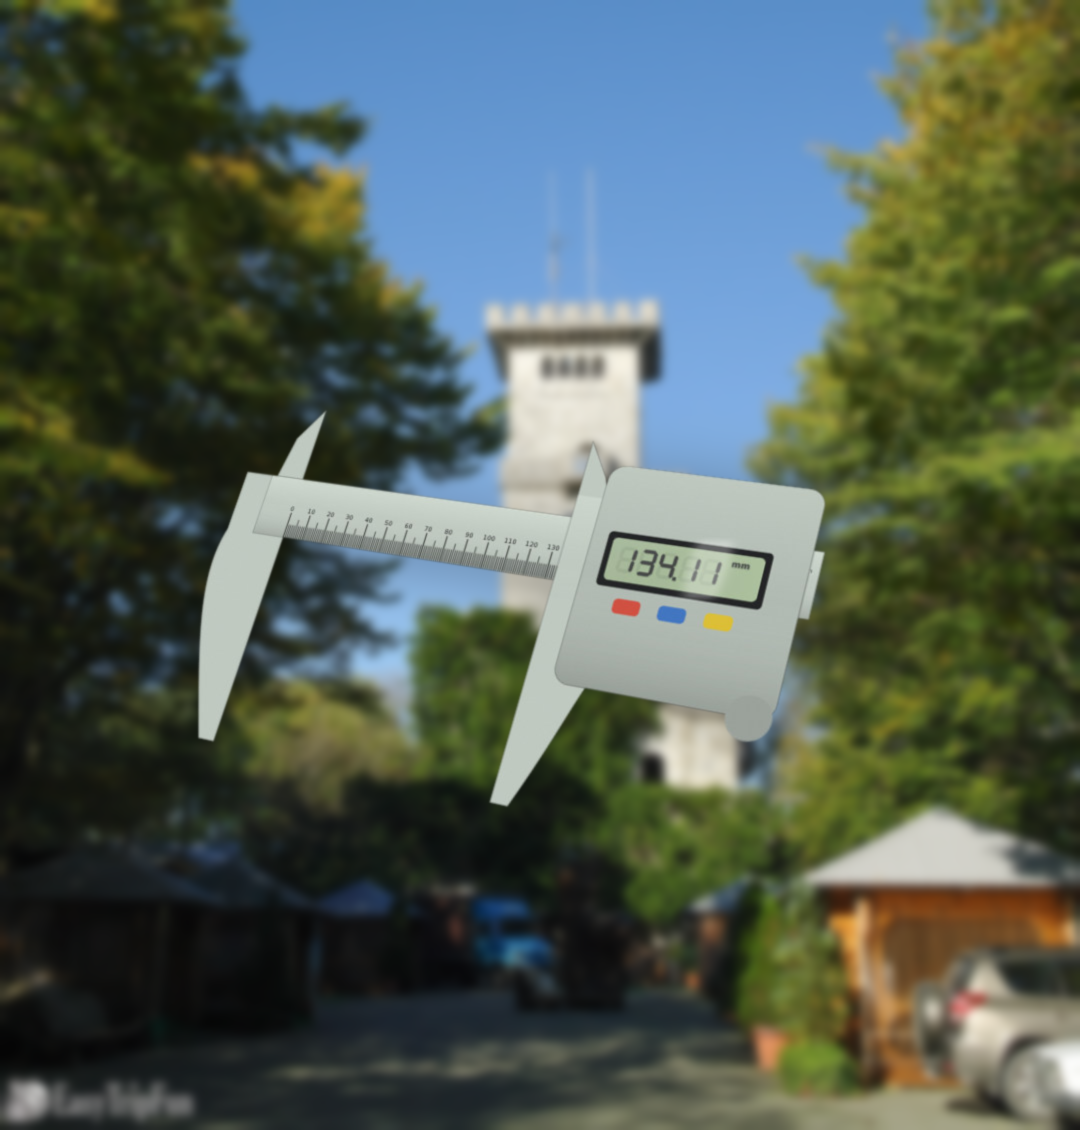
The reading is 134.11 (mm)
